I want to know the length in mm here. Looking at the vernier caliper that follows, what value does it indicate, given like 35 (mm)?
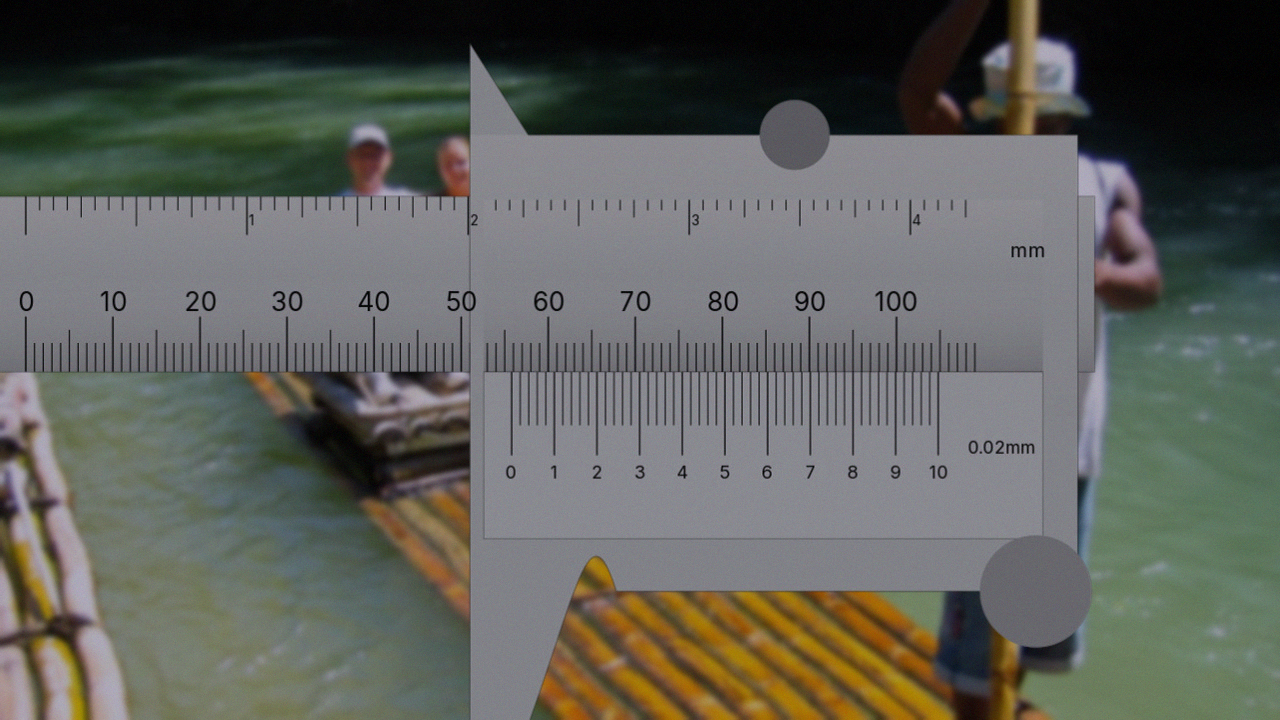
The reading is 55.8 (mm)
